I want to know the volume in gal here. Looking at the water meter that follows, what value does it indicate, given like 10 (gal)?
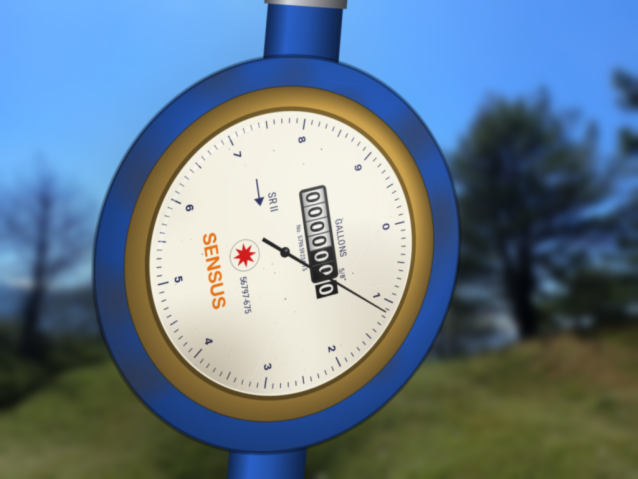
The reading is 1.1 (gal)
